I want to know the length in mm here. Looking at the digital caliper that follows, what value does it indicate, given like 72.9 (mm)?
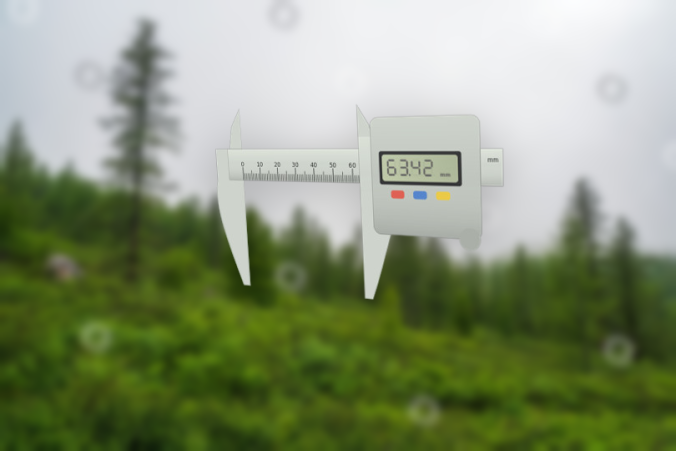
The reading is 63.42 (mm)
